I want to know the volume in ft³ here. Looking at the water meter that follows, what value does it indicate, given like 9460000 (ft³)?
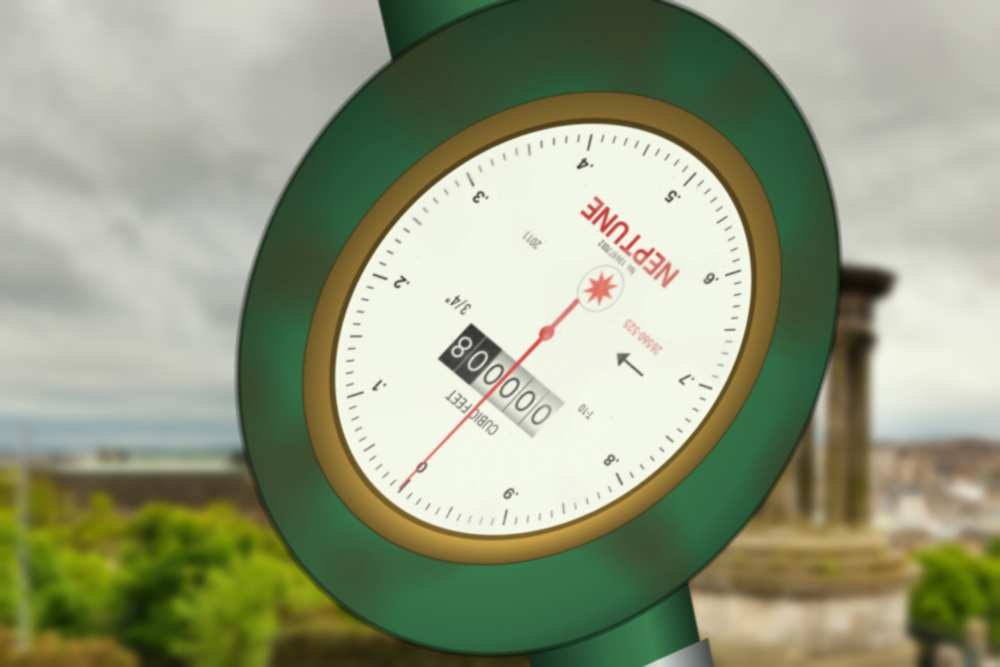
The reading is 8.00 (ft³)
